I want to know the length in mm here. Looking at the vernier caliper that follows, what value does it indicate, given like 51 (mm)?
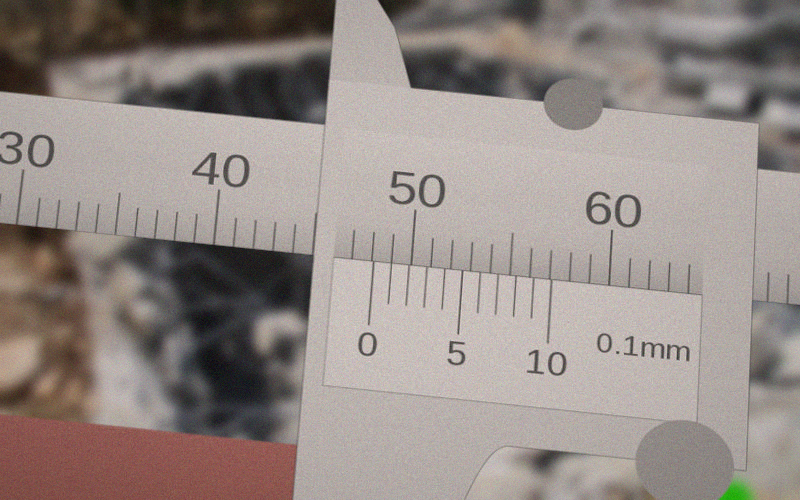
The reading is 48.1 (mm)
